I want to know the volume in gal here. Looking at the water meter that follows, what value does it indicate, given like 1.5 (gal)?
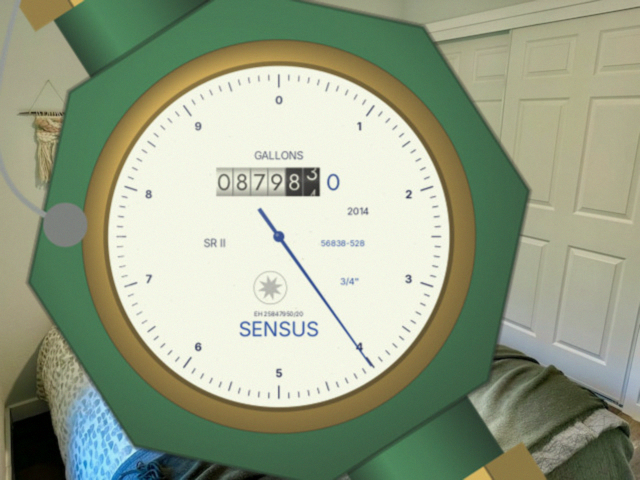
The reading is 879834.0 (gal)
